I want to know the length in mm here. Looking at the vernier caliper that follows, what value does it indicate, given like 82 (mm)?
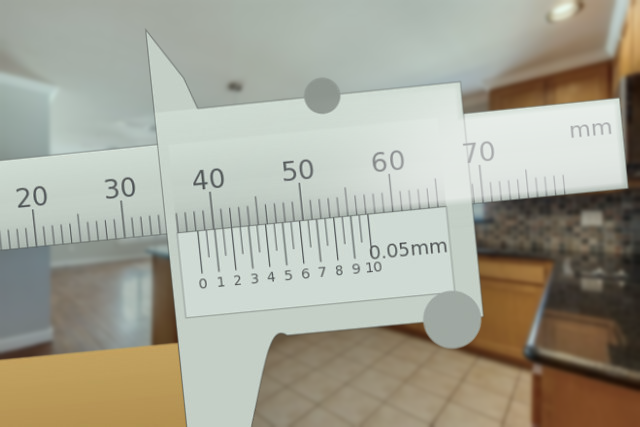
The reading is 38.2 (mm)
